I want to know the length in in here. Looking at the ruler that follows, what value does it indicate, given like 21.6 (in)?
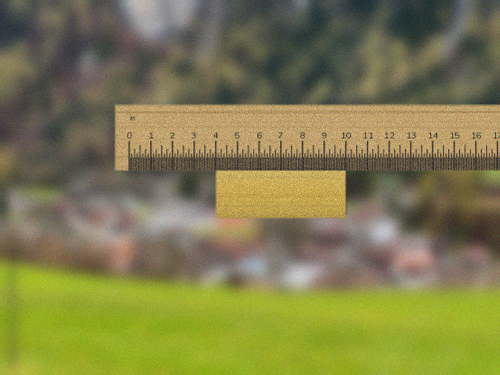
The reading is 6 (in)
